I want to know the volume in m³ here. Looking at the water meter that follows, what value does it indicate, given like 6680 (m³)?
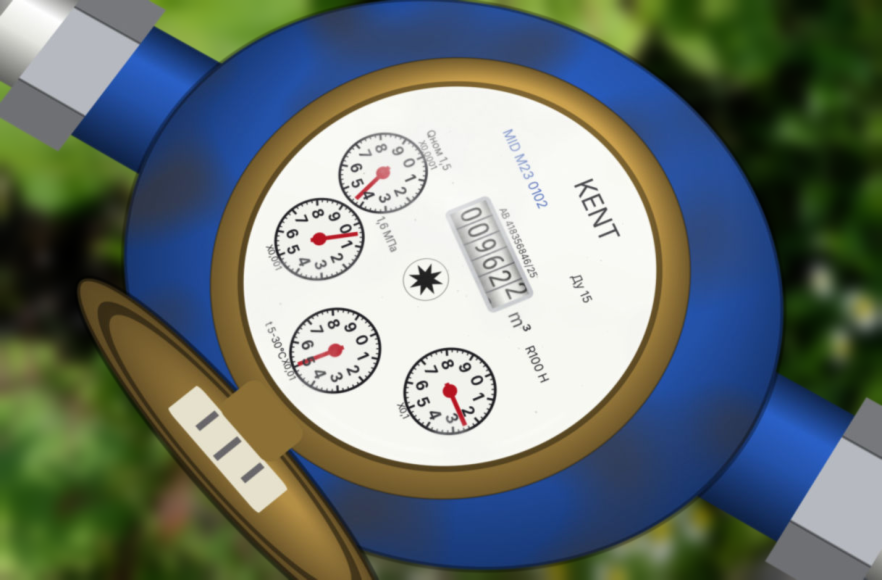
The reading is 9622.2504 (m³)
